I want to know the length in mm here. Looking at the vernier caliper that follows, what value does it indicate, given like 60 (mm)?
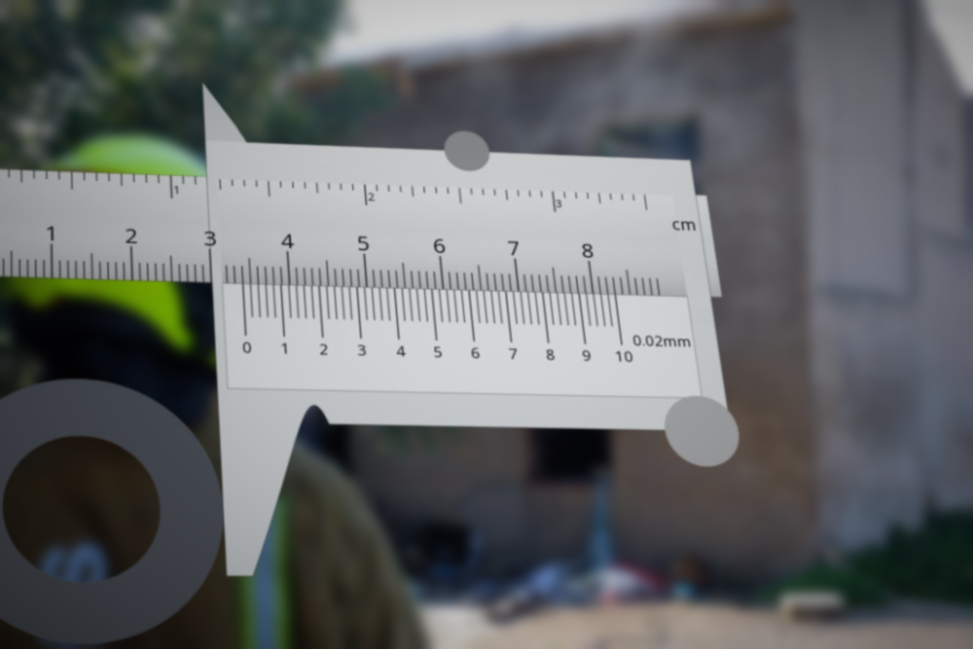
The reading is 34.0 (mm)
